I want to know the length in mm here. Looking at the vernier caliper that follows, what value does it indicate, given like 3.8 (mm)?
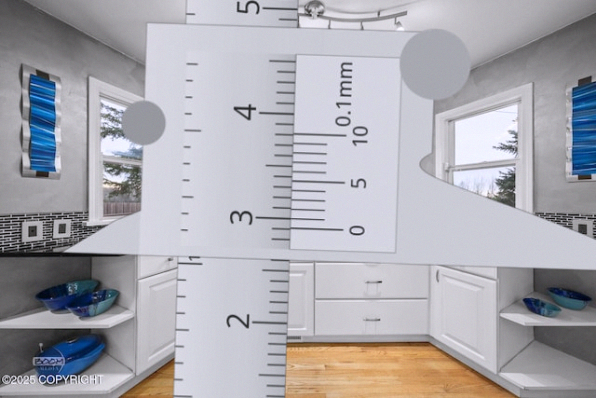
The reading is 29.1 (mm)
